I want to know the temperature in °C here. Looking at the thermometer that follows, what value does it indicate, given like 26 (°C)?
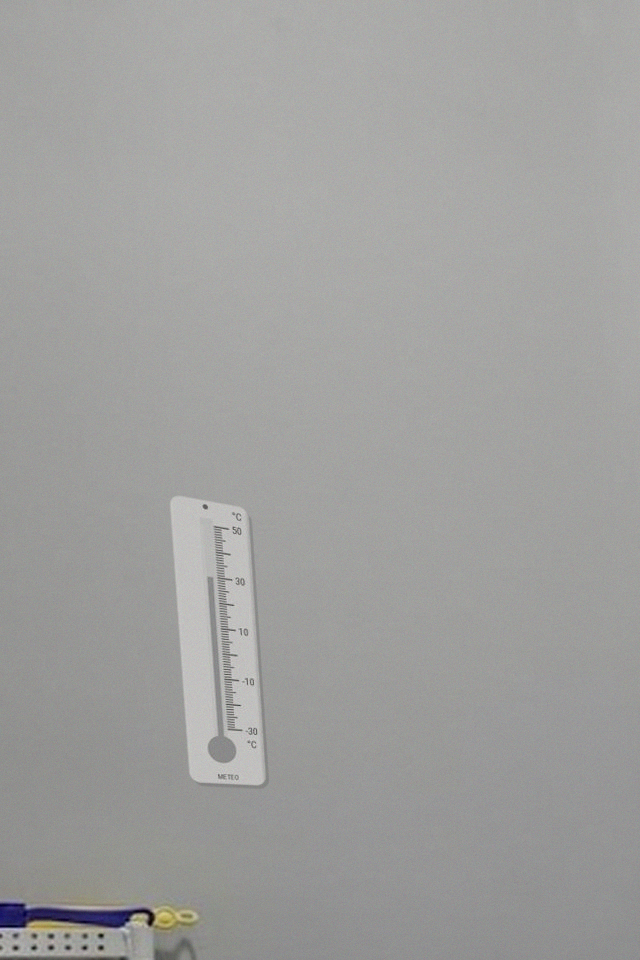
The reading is 30 (°C)
